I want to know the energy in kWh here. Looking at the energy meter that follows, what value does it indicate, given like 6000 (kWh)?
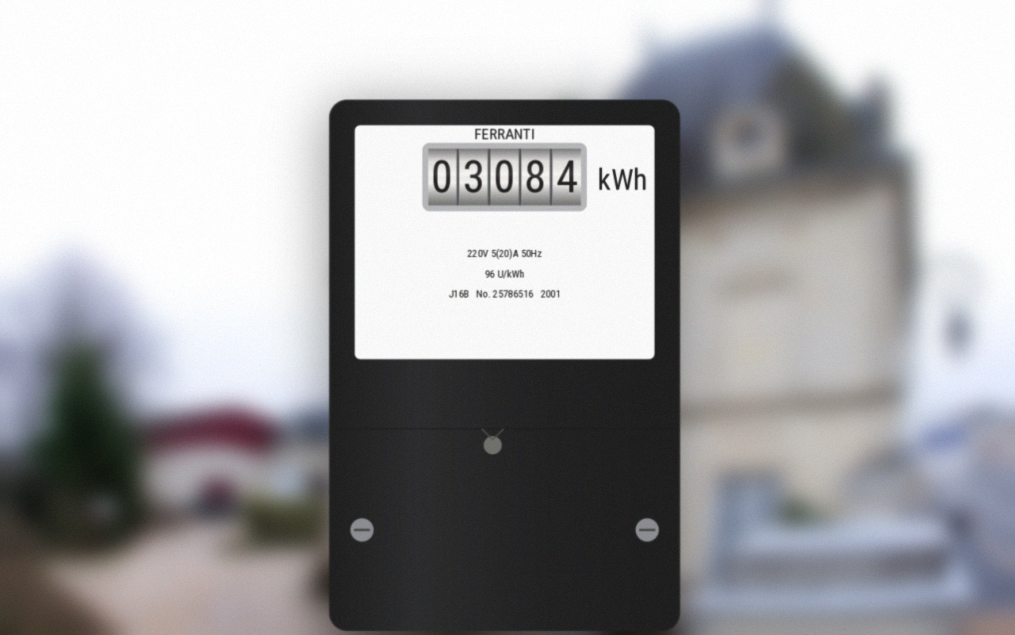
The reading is 3084 (kWh)
